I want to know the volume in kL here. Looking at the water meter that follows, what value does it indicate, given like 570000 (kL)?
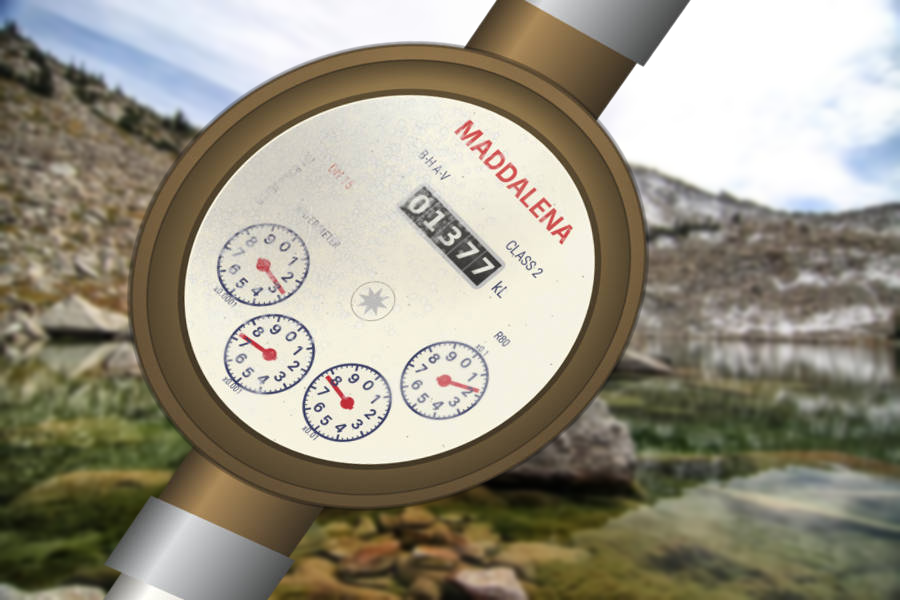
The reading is 1377.1772 (kL)
